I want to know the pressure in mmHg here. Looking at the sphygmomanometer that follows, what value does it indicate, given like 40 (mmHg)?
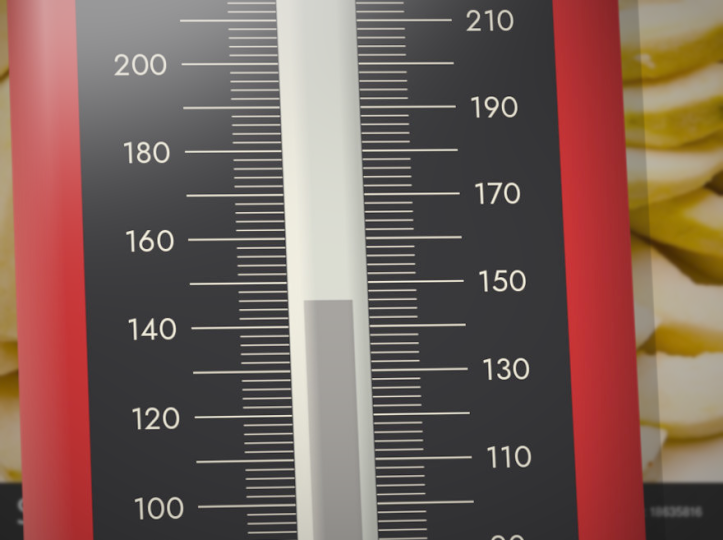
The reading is 146 (mmHg)
